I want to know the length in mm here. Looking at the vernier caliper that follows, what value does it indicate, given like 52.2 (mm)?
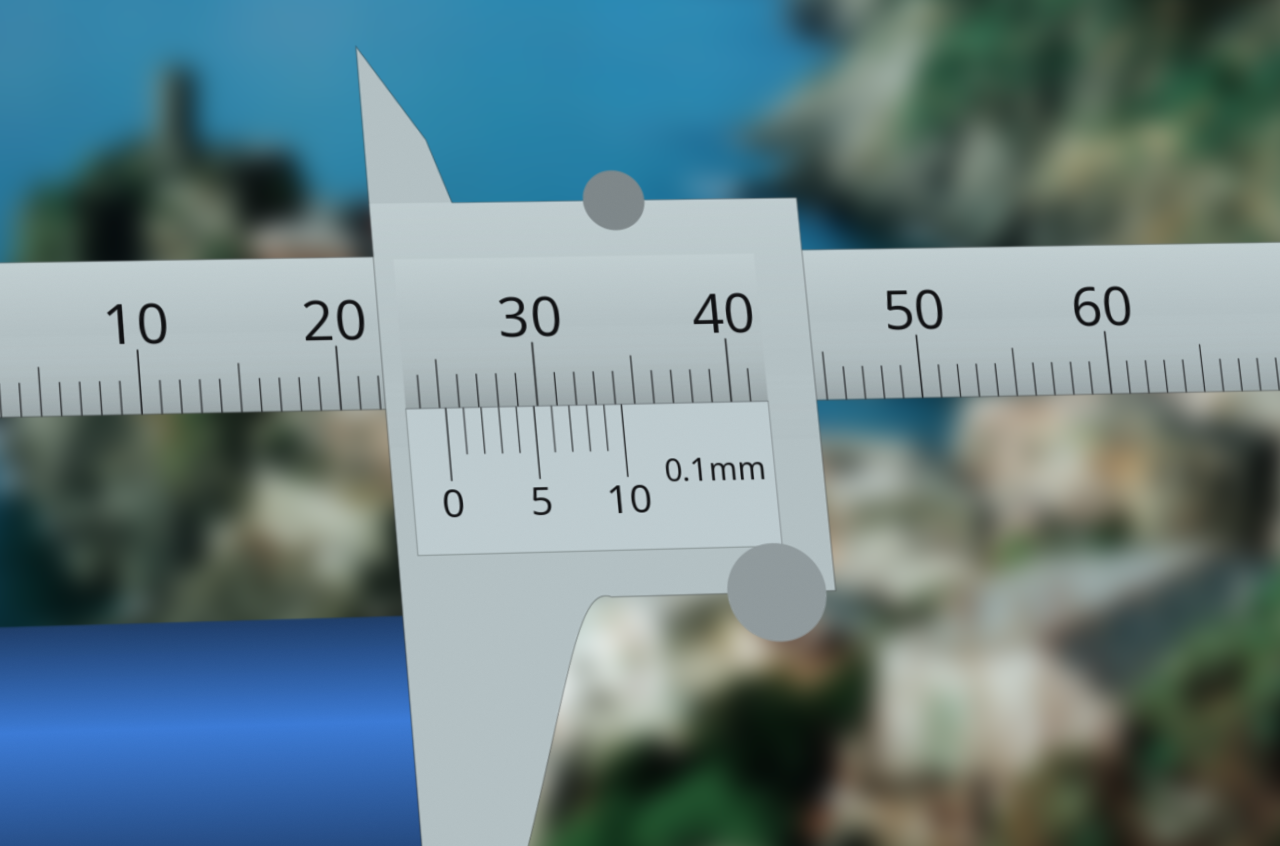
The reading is 25.3 (mm)
